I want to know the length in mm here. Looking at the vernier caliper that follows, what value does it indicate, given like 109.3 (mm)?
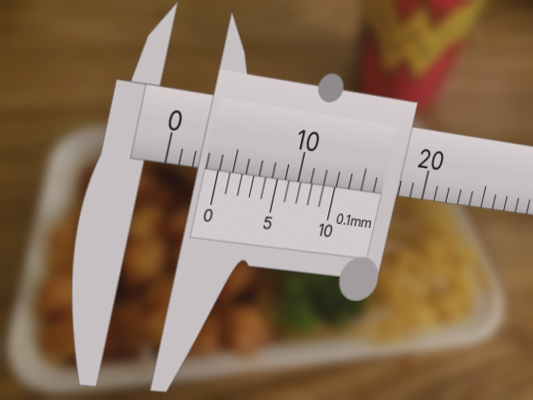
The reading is 3.9 (mm)
